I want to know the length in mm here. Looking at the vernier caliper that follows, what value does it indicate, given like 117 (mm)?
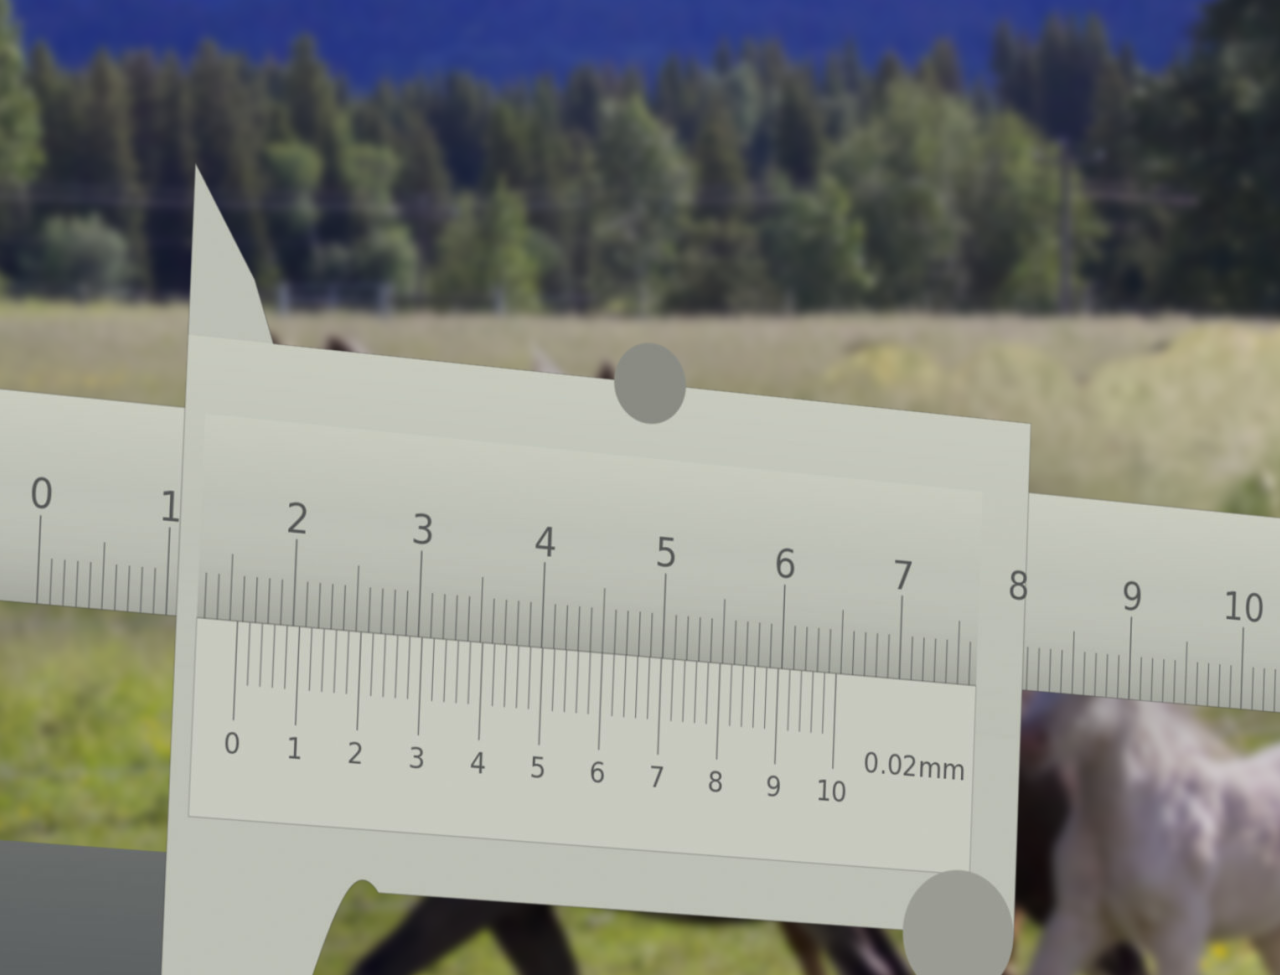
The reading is 15.6 (mm)
